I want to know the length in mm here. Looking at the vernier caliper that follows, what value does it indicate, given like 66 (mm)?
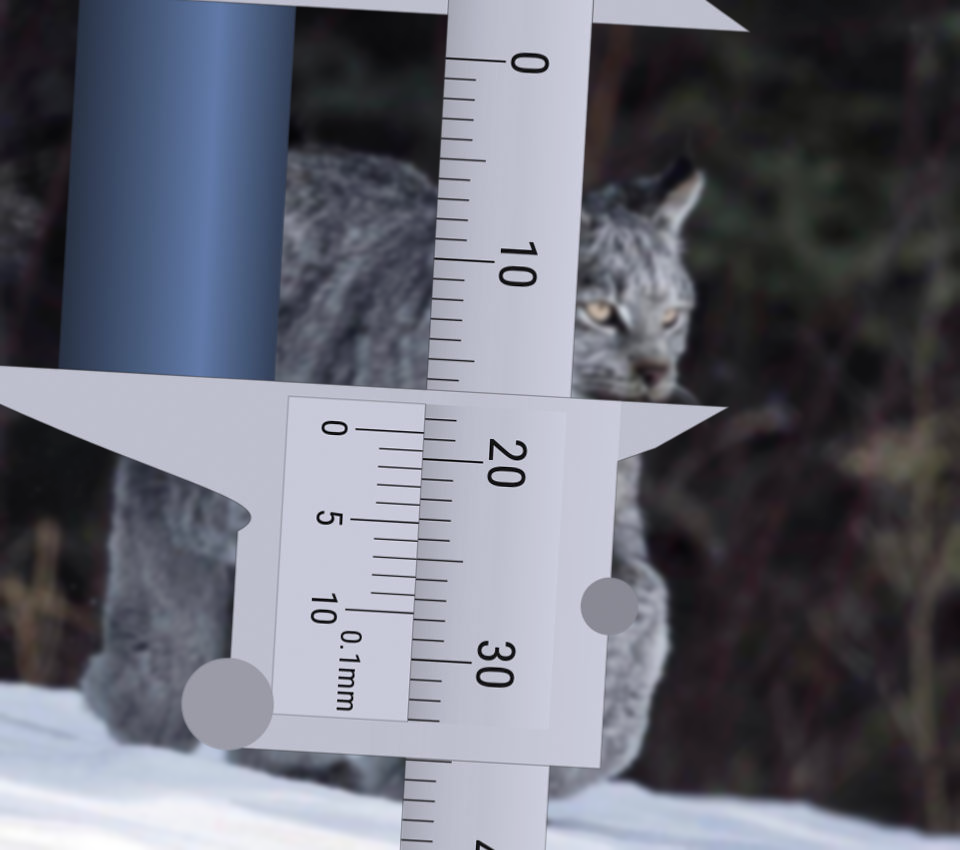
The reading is 18.7 (mm)
